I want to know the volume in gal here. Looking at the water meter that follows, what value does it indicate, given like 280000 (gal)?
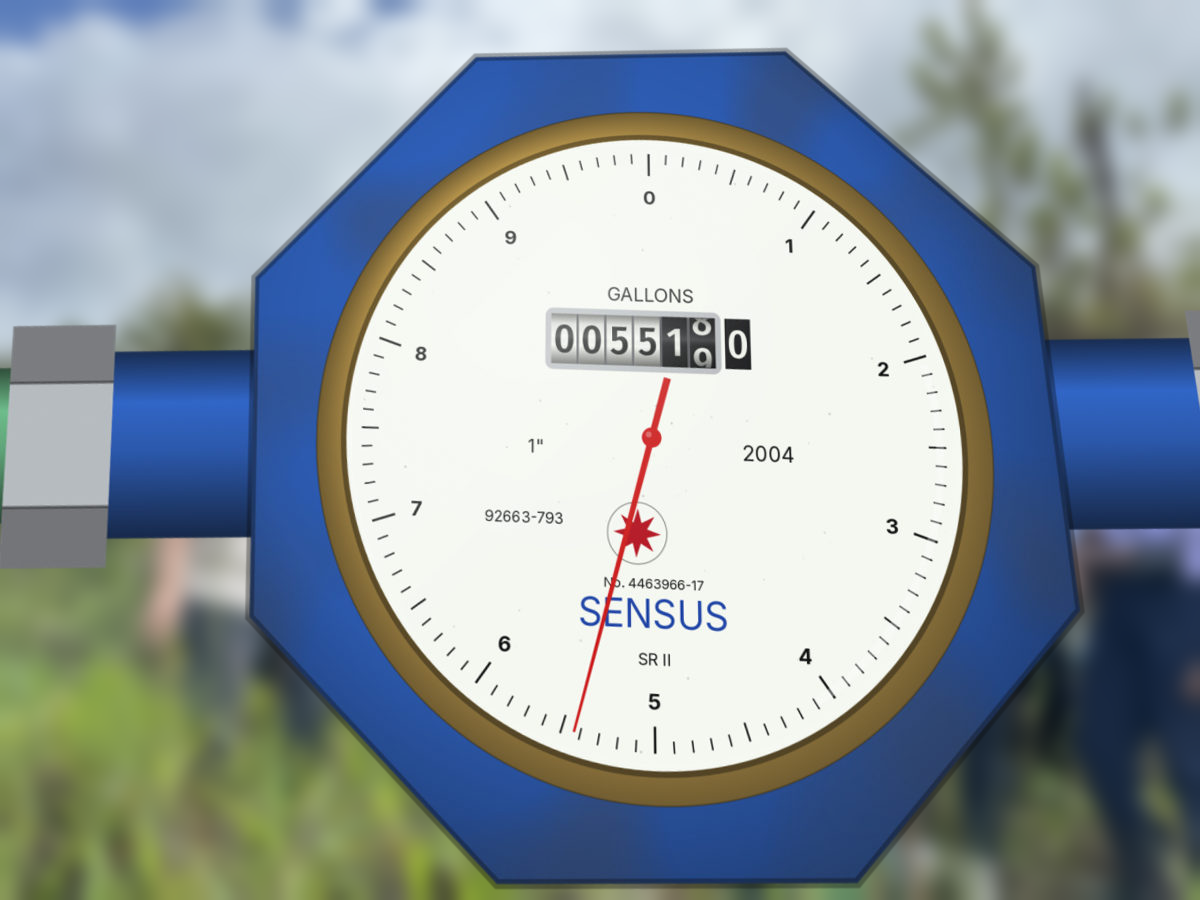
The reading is 55185.4 (gal)
